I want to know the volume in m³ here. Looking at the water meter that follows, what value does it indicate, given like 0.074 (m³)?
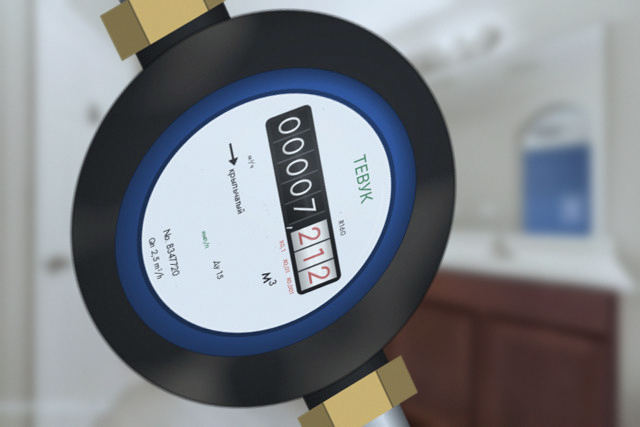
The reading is 7.212 (m³)
